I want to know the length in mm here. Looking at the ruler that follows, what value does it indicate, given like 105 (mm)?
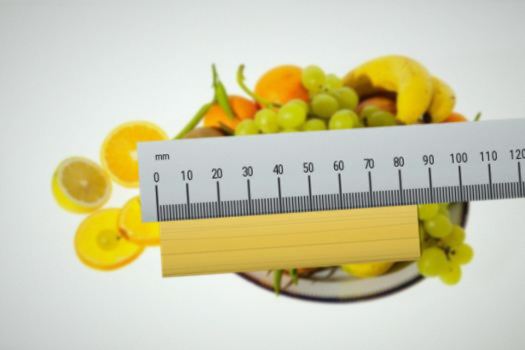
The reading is 85 (mm)
